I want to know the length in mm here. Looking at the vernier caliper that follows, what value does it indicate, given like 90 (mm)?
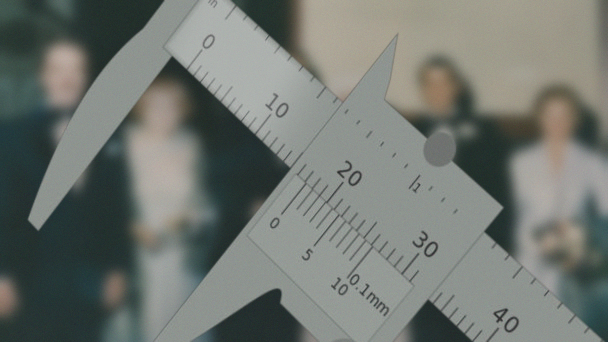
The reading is 17.2 (mm)
